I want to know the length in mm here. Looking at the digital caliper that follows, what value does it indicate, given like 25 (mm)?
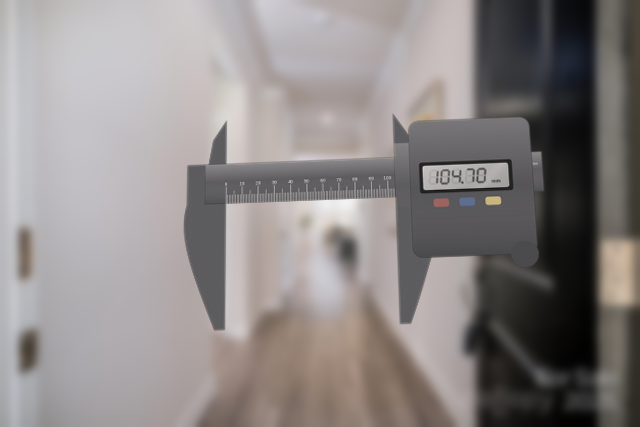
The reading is 104.70 (mm)
